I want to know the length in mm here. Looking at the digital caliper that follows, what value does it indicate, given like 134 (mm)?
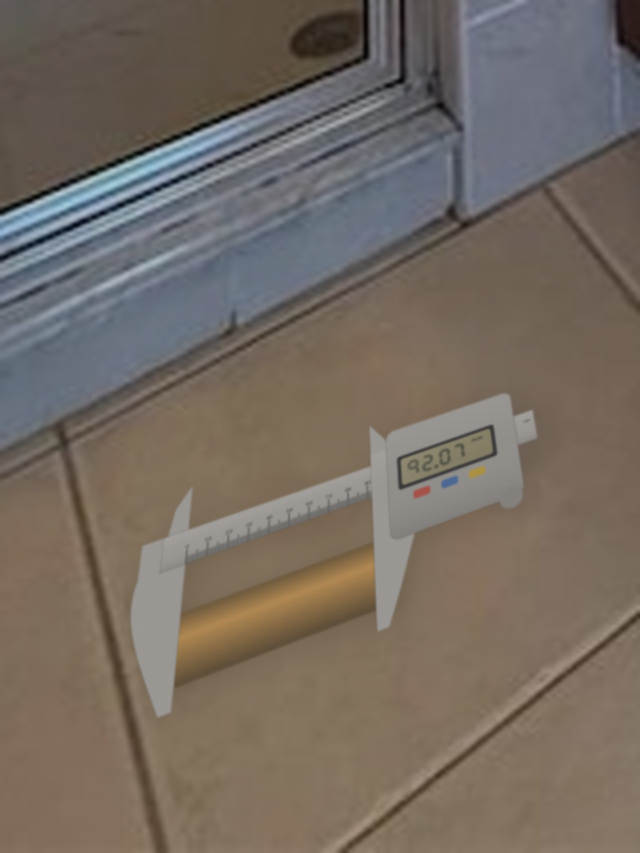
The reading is 92.07 (mm)
